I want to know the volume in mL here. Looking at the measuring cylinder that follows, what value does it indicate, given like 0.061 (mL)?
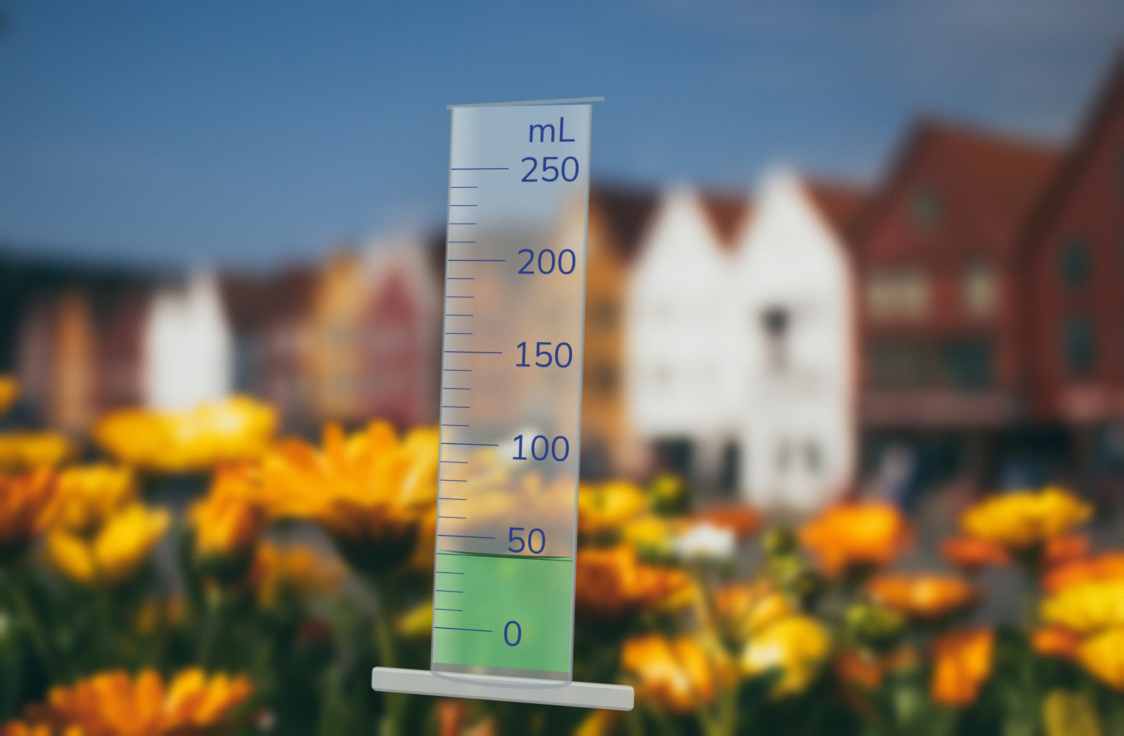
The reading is 40 (mL)
